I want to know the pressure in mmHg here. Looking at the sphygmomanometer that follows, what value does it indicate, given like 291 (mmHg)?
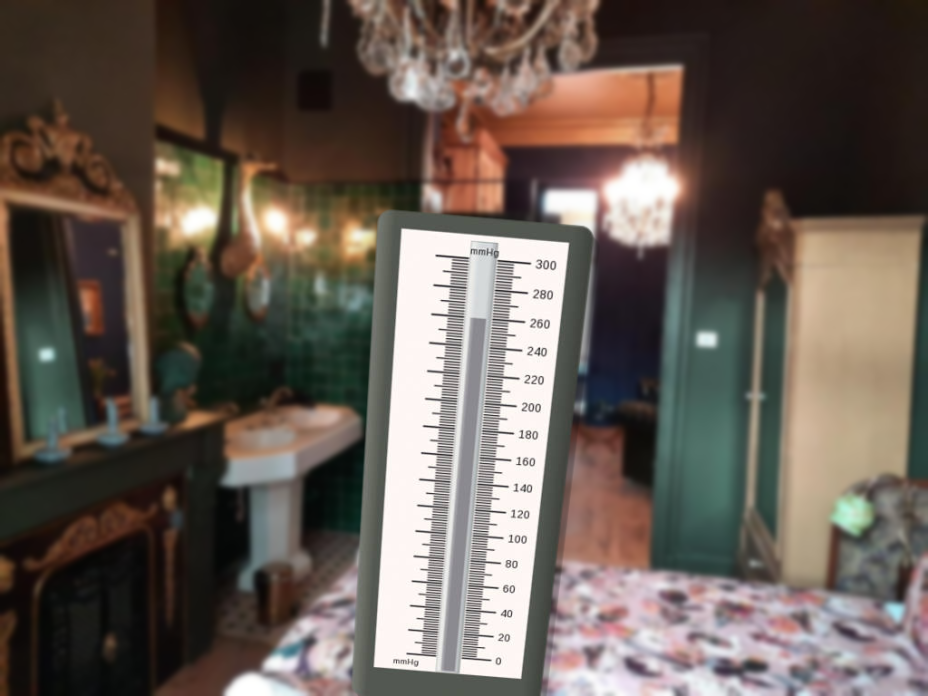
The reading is 260 (mmHg)
